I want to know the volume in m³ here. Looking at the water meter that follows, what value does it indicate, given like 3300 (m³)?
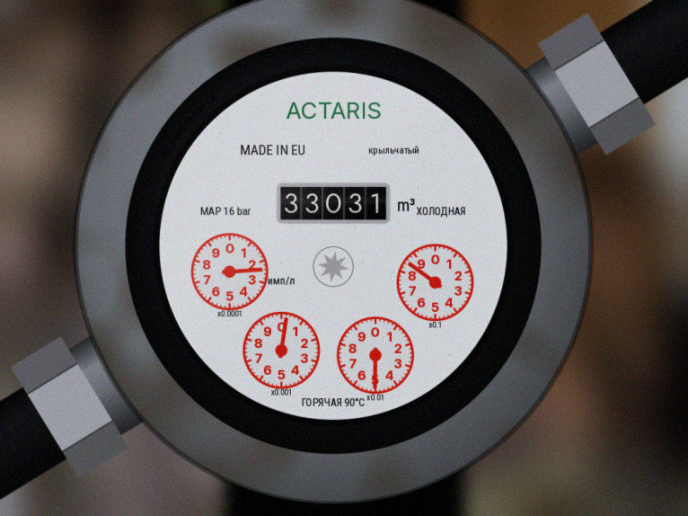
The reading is 33031.8502 (m³)
